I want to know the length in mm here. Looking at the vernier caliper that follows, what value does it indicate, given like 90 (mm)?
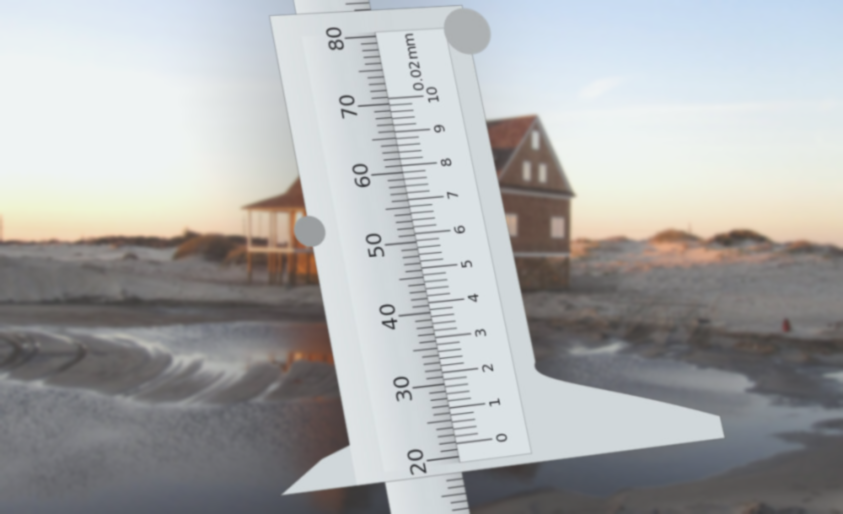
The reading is 21.8 (mm)
